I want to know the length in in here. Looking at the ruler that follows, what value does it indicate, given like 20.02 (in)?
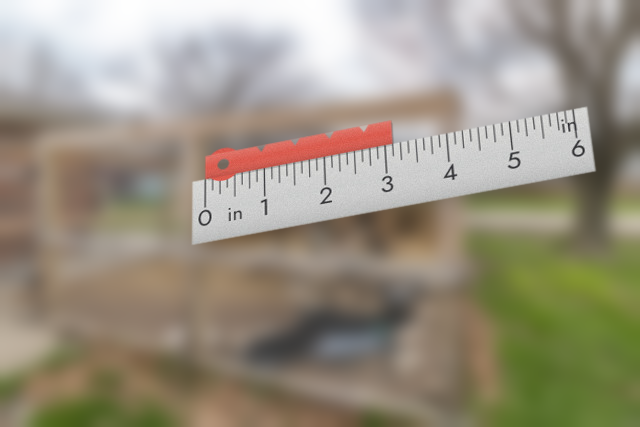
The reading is 3.125 (in)
